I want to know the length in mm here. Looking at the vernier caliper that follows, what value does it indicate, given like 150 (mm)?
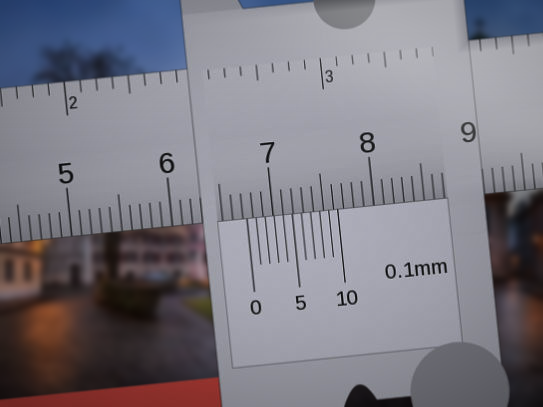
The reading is 67.4 (mm)
